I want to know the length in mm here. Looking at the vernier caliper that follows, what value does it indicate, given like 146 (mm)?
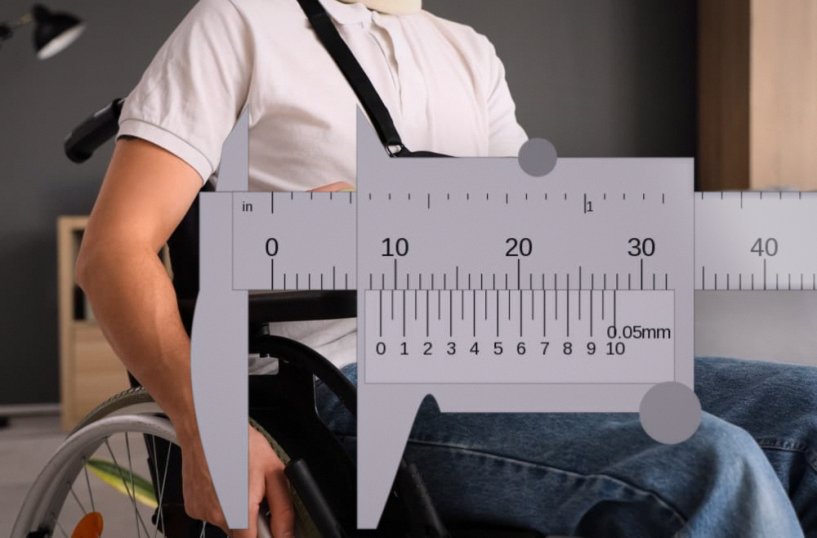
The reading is 8.8 (mm)
